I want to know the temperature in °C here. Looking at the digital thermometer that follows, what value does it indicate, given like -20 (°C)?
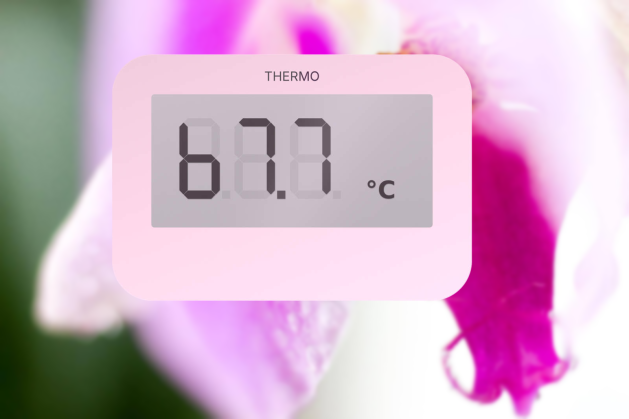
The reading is 67.7 (°C)
